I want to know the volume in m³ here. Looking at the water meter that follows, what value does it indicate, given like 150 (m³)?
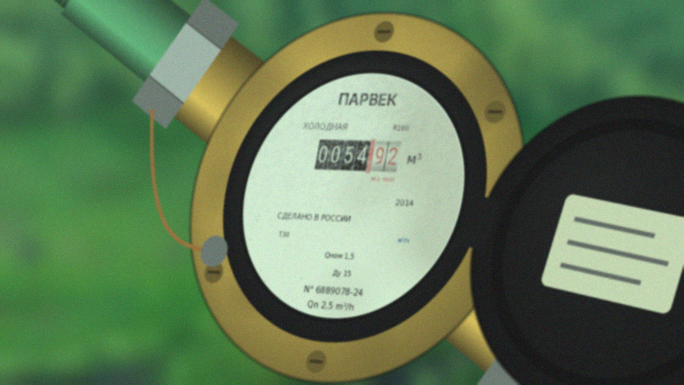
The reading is 54.92 (m³)
